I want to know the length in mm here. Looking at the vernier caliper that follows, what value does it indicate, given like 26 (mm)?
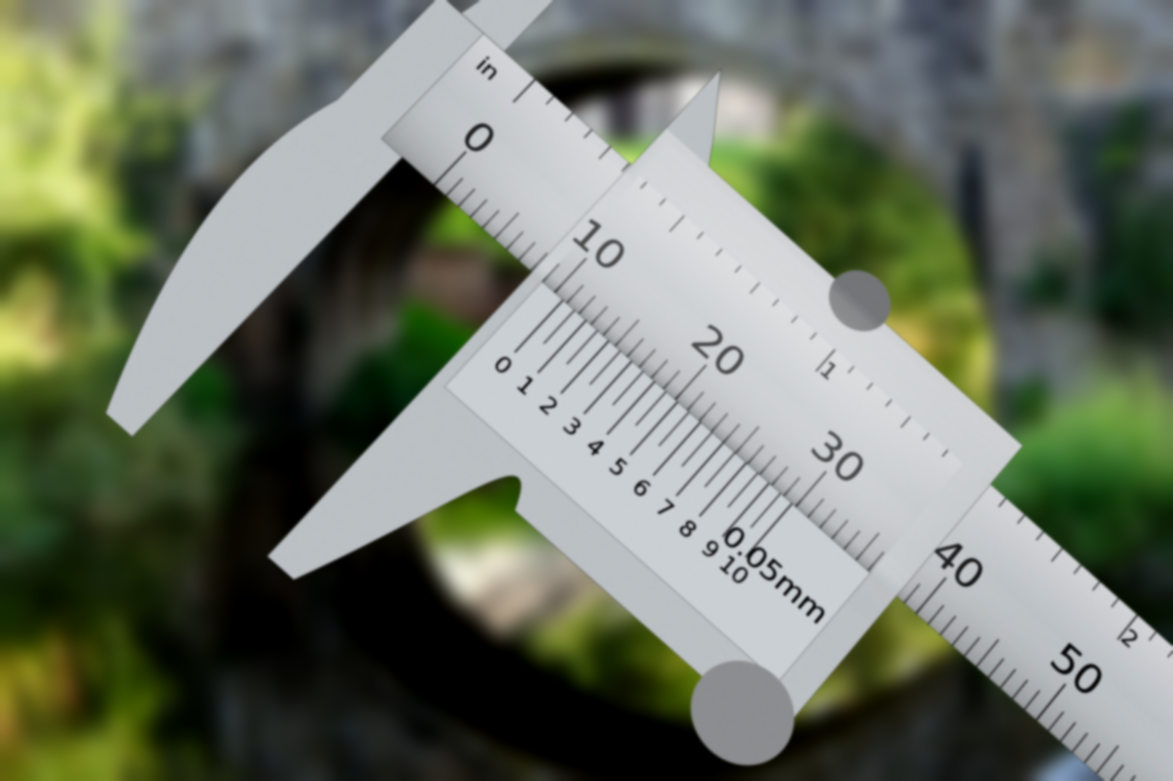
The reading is 10.7 (mm)
